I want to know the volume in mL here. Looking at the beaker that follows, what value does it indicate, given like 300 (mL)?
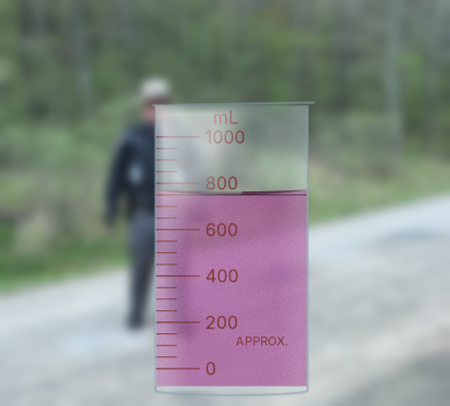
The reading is 750 (mL)
